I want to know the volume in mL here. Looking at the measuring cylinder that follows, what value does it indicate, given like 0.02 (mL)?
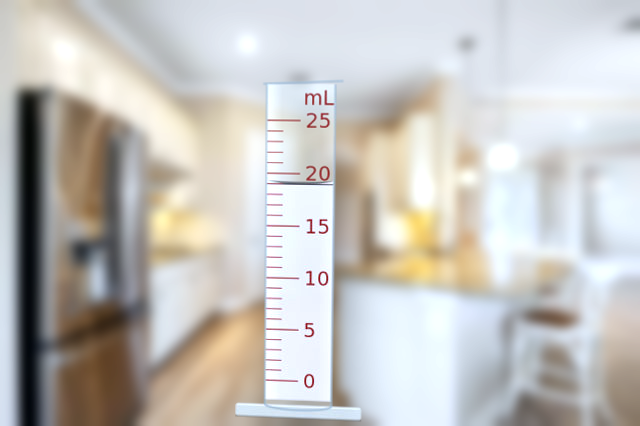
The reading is 19 (mL)
